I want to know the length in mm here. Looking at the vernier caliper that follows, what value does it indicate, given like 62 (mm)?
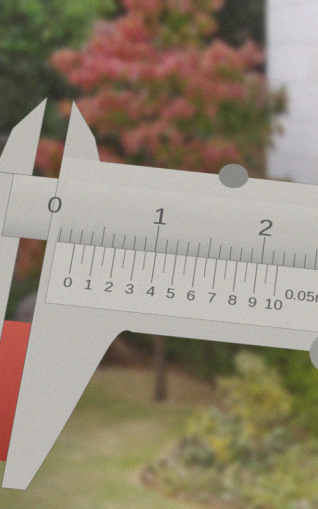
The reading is 2.5 (mm)
